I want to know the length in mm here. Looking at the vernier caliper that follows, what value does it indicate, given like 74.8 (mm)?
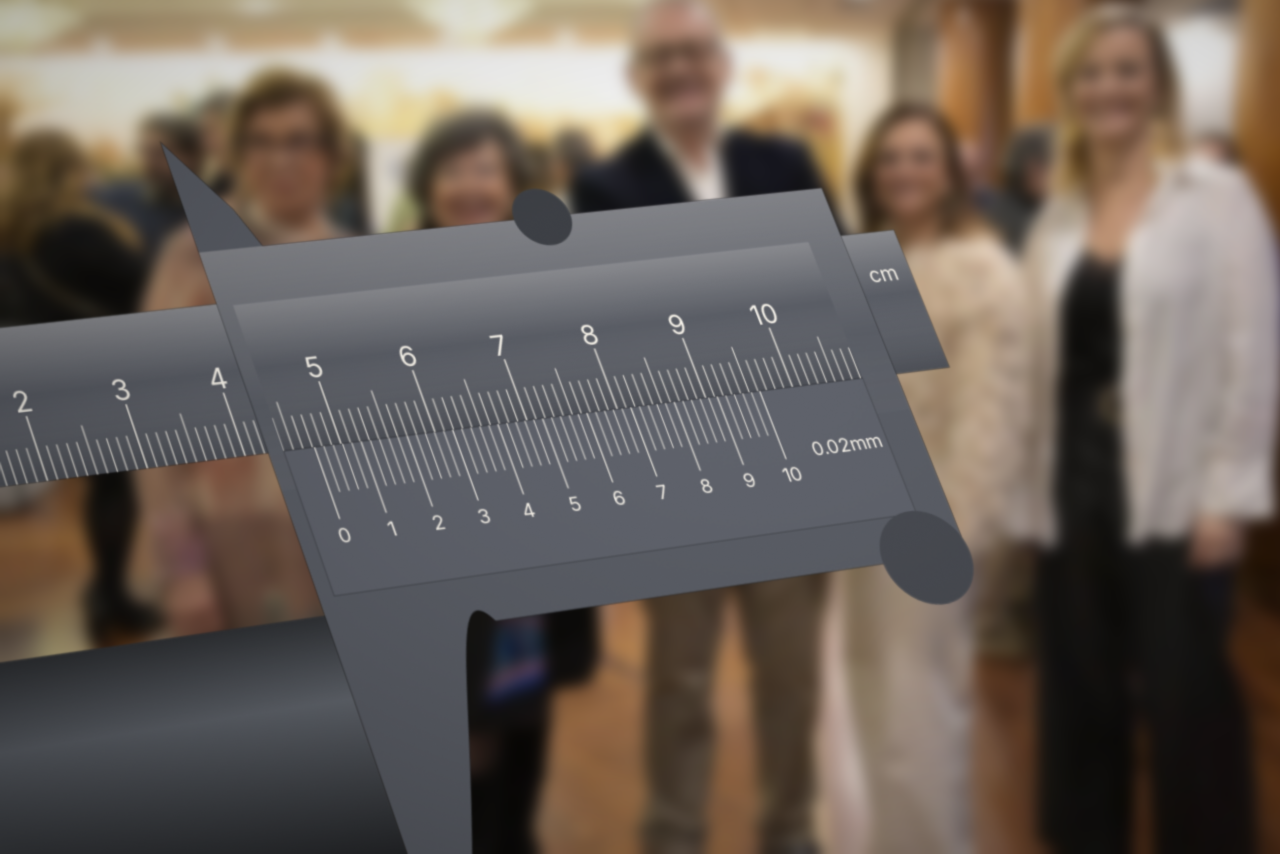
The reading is 47.2 (mm)
